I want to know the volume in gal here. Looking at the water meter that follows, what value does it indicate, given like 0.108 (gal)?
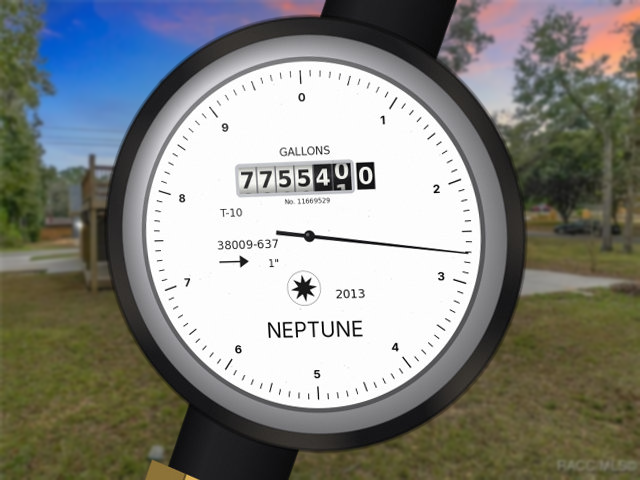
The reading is 7755402.7 (gal)
